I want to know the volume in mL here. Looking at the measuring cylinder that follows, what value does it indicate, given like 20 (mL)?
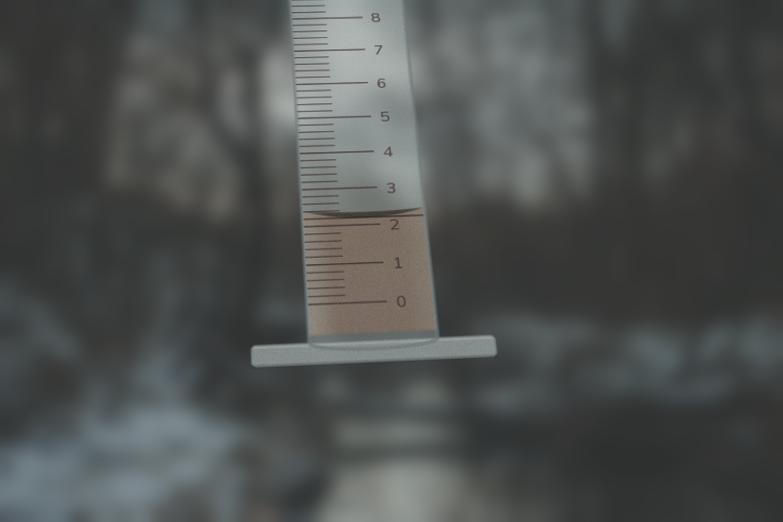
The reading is 2.2 (mL)
